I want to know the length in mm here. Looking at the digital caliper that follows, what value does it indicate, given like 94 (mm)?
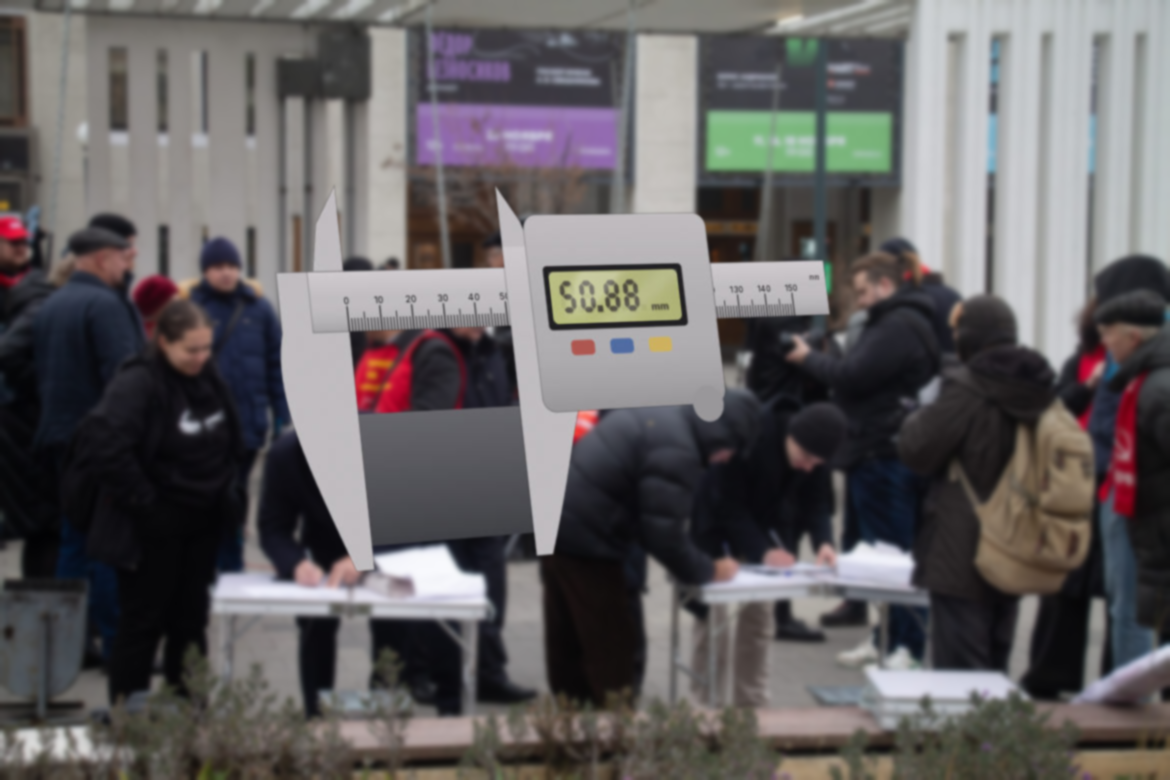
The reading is 50.88 (mm)
